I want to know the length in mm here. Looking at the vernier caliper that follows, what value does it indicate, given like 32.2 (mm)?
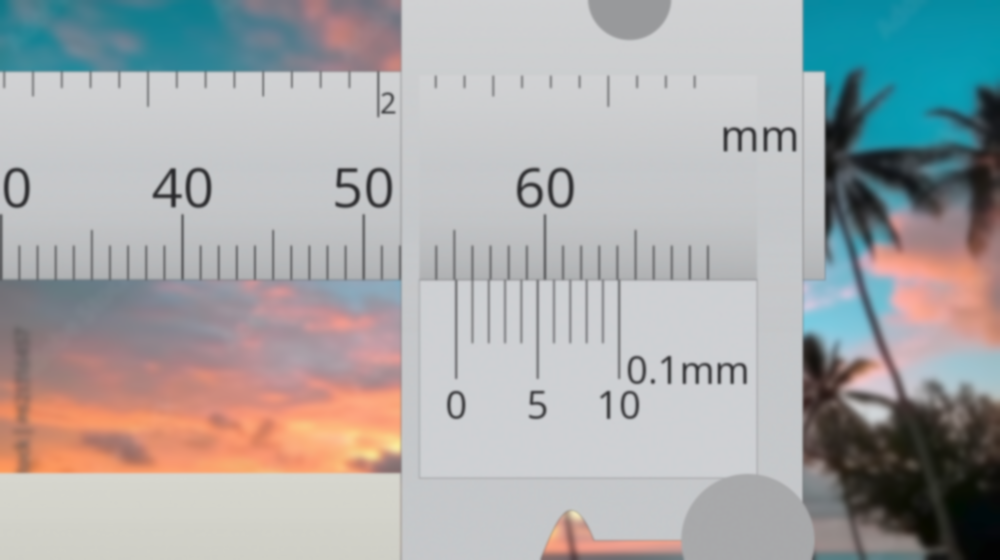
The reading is 55.1 (mm)
